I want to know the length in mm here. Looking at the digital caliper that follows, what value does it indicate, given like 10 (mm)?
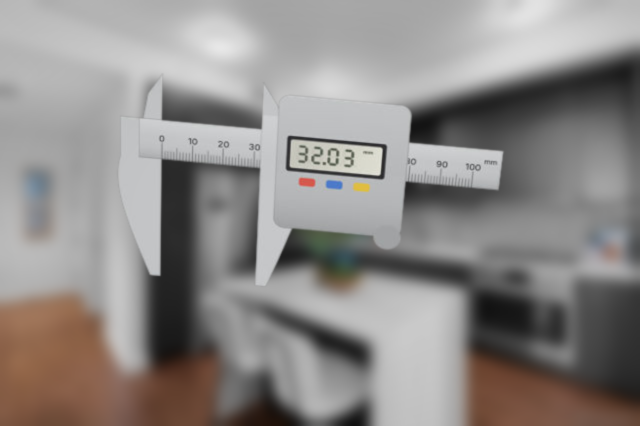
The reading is 32.03 (mm)
